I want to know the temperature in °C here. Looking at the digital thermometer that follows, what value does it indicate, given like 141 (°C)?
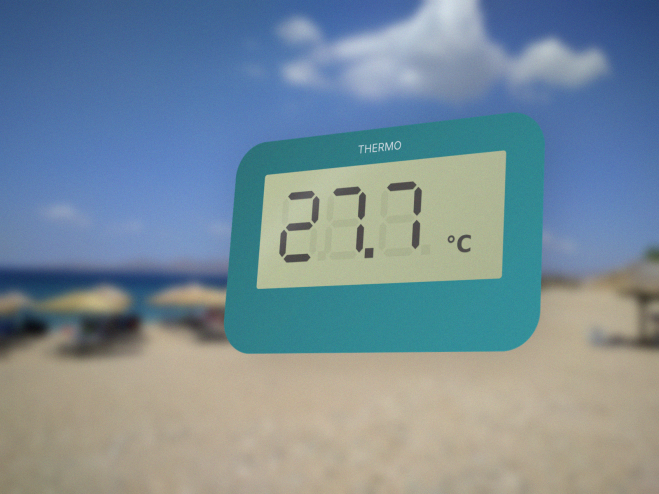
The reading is 27.7 (°C)
